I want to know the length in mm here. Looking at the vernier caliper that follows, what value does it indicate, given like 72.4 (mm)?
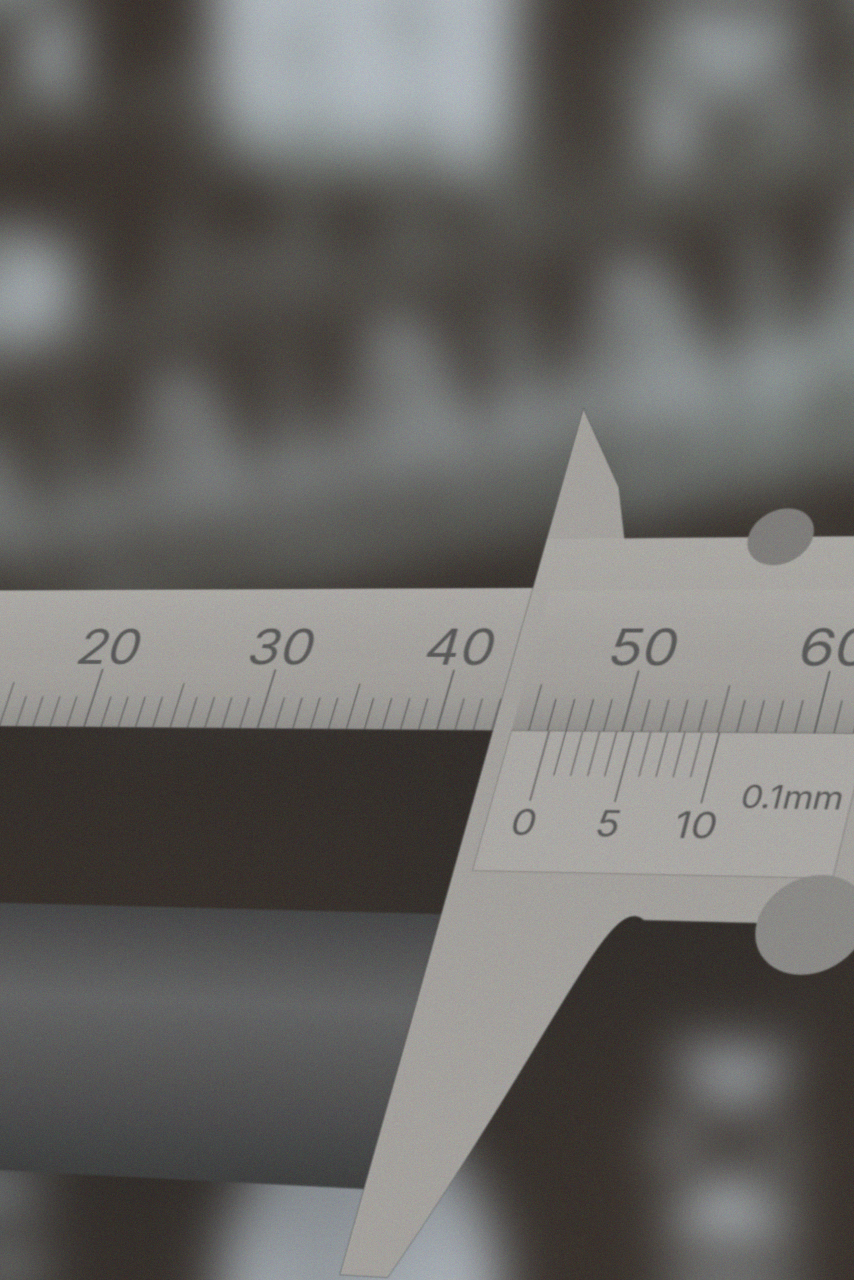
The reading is 46.1 (mm)
